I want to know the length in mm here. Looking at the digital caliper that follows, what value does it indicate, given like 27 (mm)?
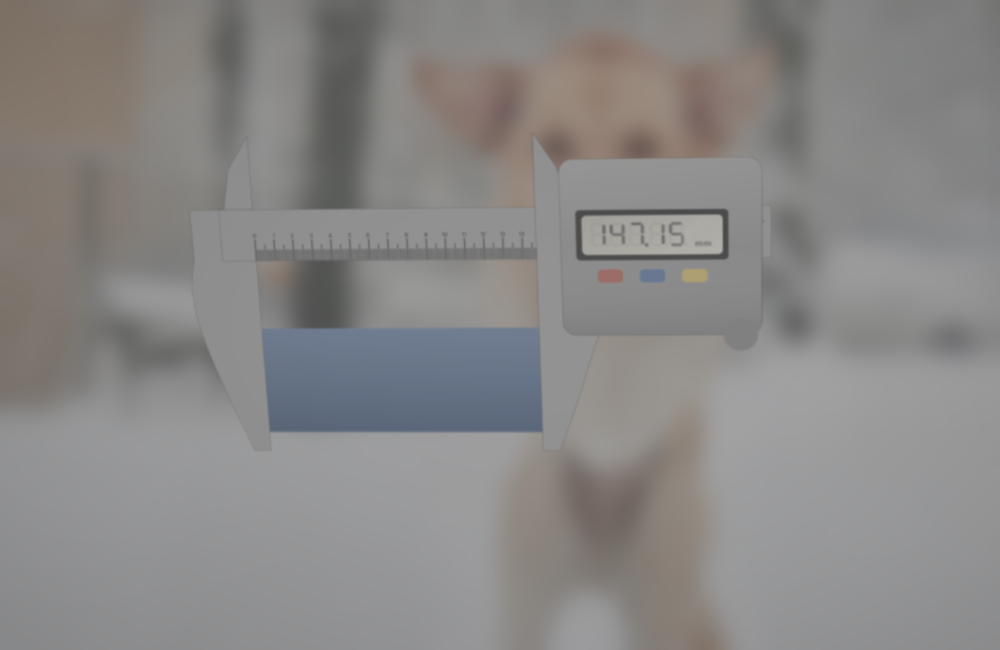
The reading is 147.15 (mm)
